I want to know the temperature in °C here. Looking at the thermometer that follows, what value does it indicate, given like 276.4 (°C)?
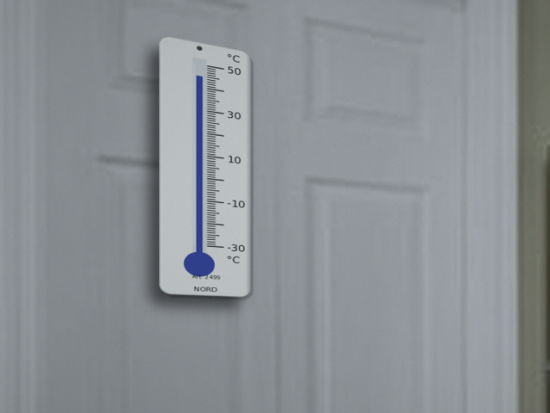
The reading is 45 (°C)
